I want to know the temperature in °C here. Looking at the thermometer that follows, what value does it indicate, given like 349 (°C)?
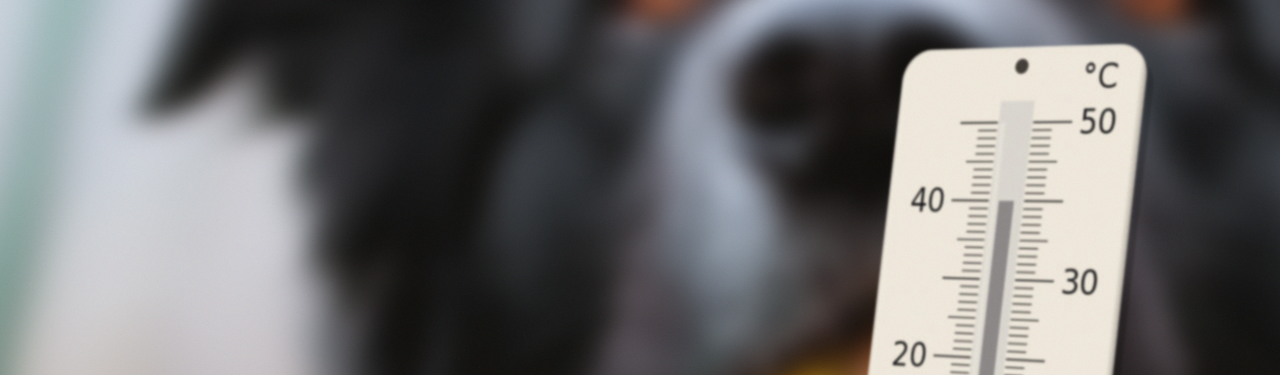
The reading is 40 (°C)
